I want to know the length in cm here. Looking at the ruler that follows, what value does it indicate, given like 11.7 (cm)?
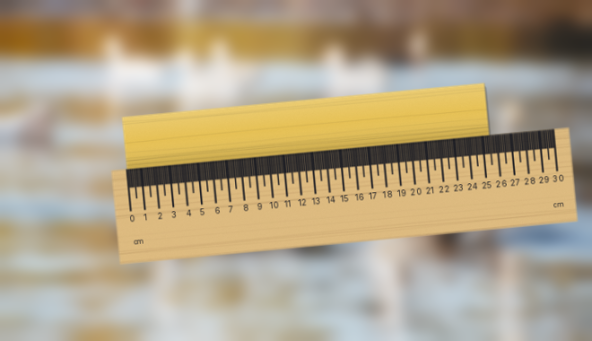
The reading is 25.5 (cm)
